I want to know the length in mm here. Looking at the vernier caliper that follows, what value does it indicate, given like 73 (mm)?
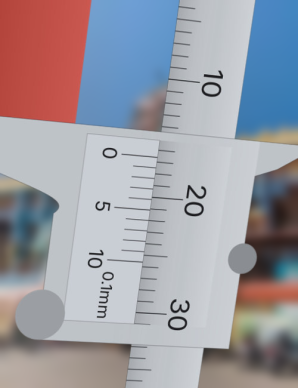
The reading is 16.6 (mm)
